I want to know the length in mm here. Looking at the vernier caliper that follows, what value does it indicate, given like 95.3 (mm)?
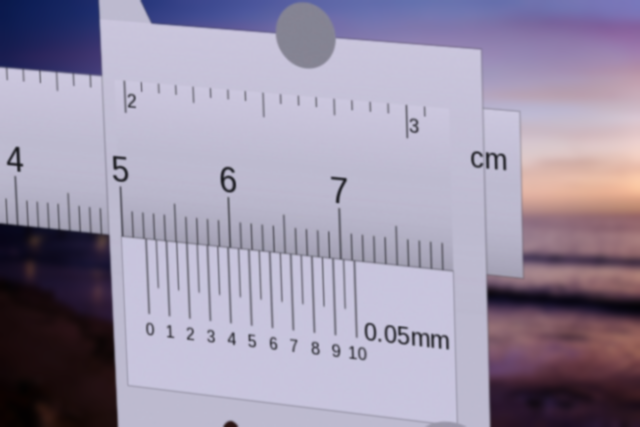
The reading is 52.2 (mm)
